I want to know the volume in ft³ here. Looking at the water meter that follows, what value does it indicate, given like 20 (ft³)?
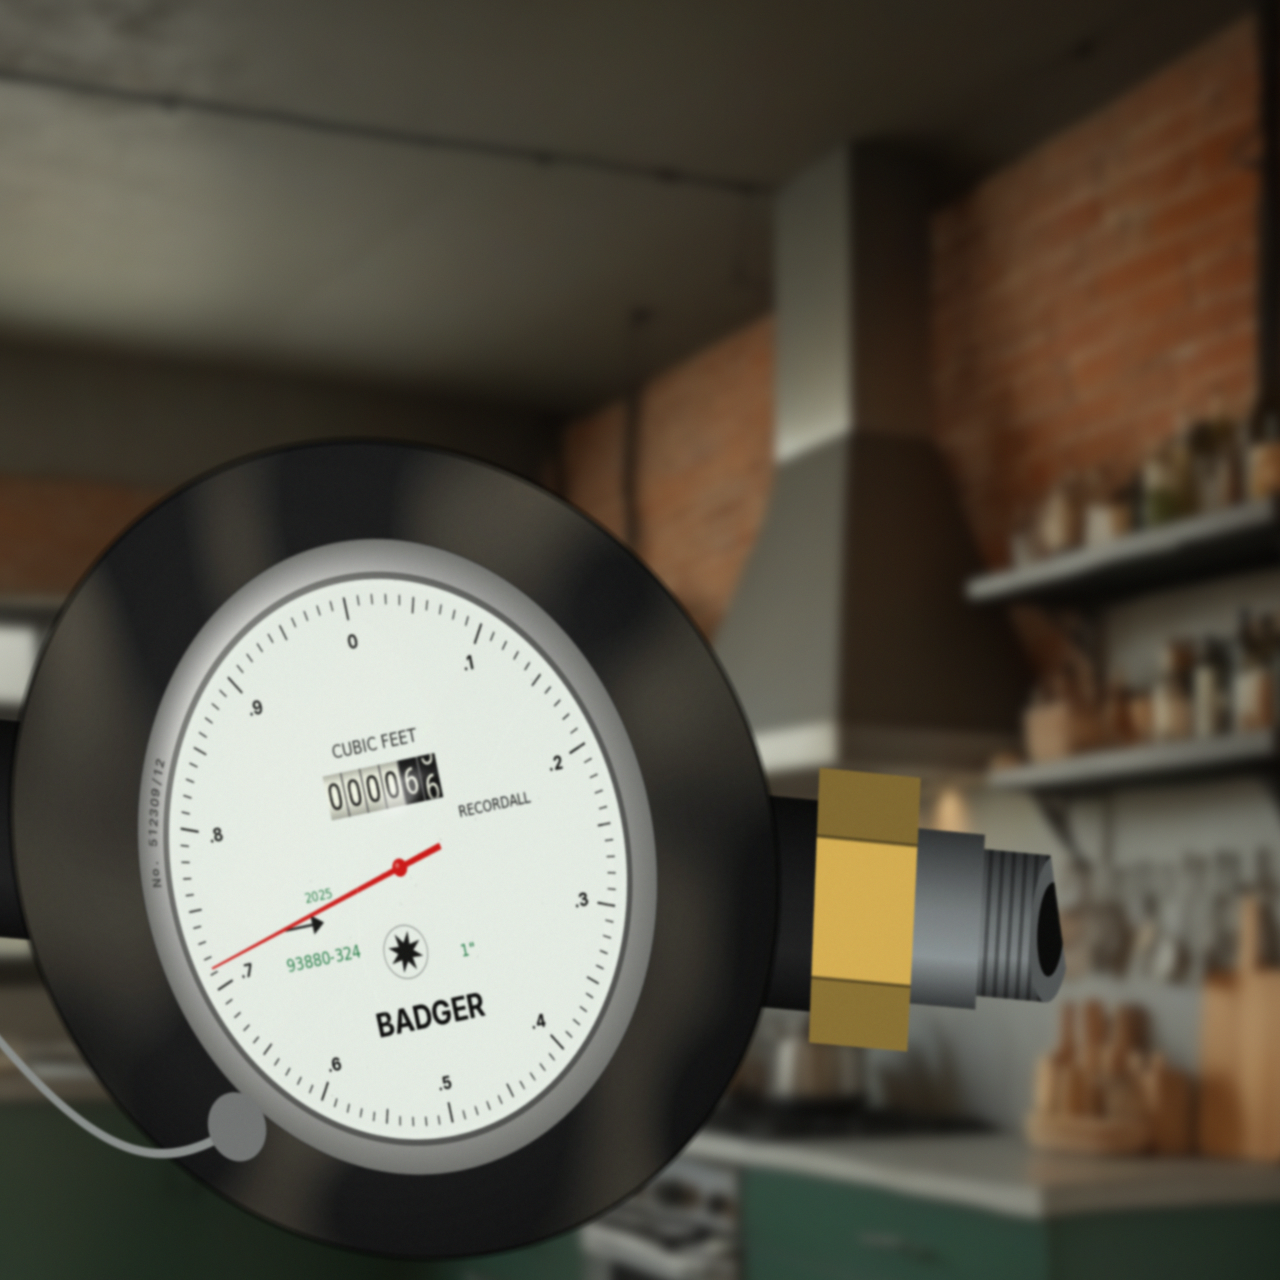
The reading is 65.71 (ft³)
